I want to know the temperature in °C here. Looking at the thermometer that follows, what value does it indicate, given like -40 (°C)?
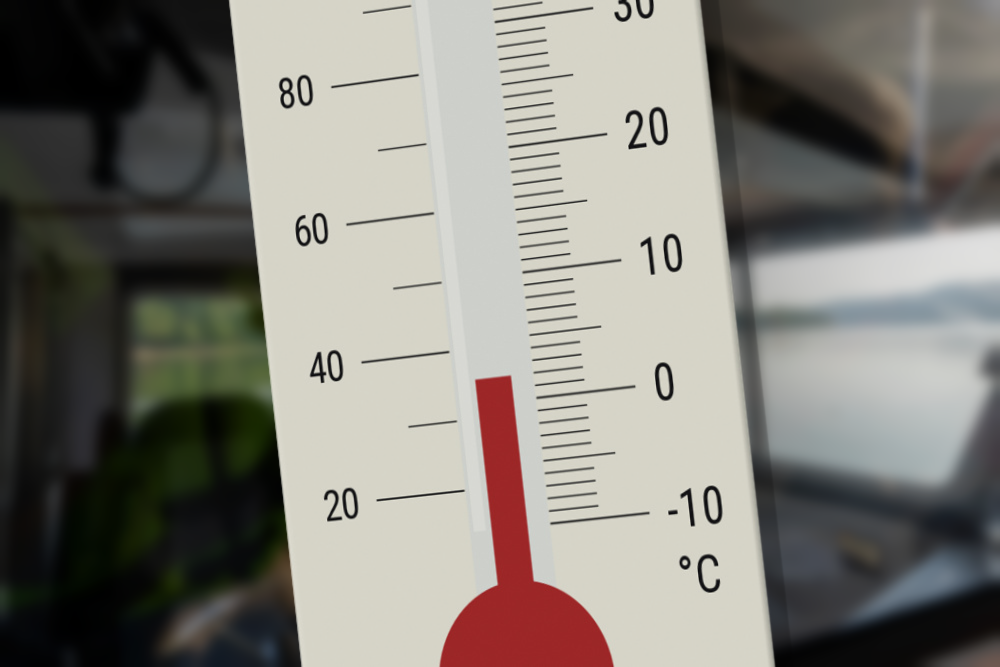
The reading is 2 (°C)
